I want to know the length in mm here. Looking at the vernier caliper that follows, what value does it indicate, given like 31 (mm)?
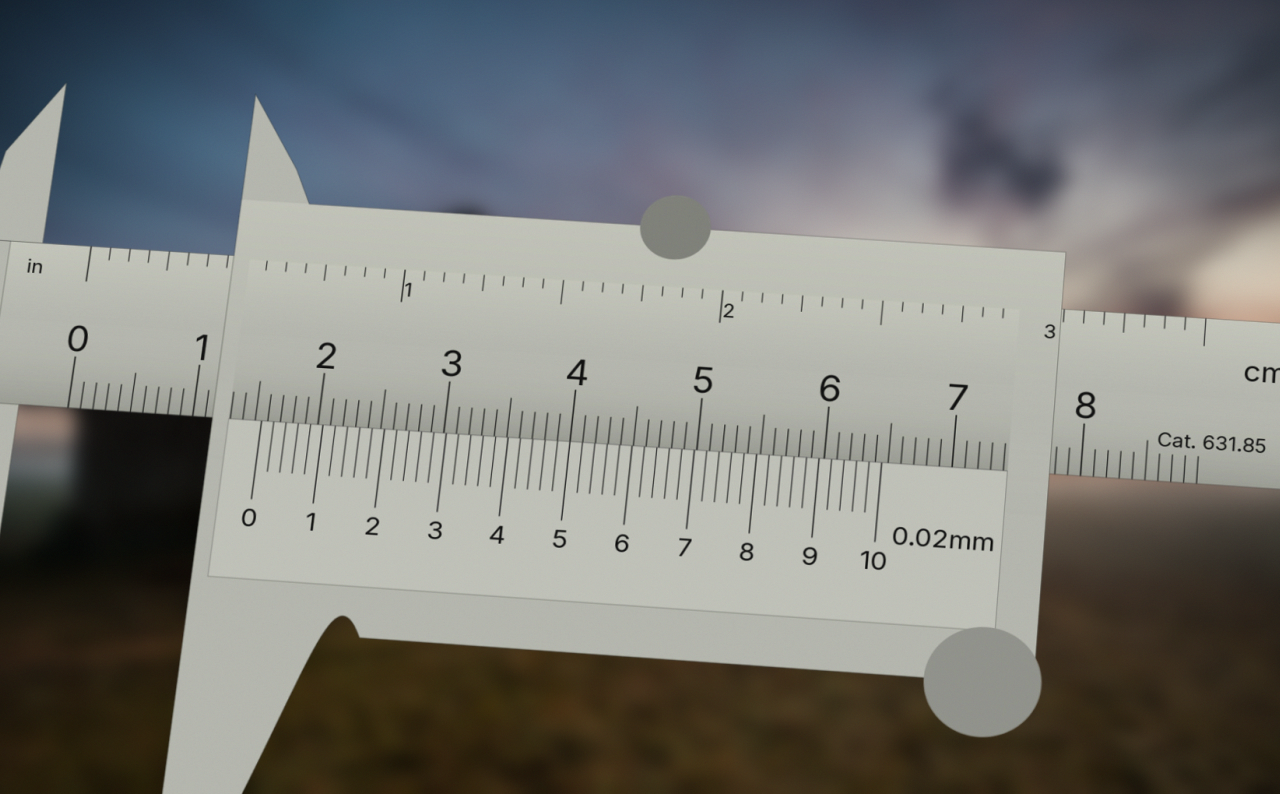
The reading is 15.5 (mm)
